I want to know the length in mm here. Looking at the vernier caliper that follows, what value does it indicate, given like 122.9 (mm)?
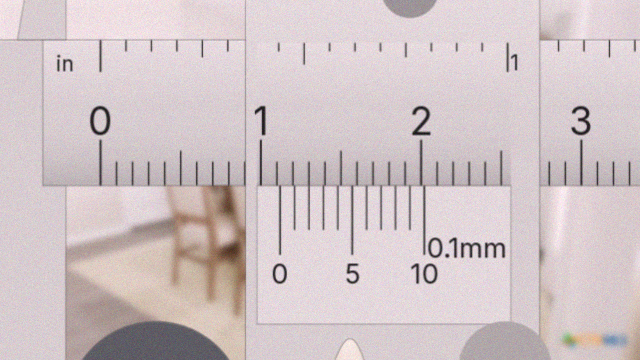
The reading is 11.2 (mm)
